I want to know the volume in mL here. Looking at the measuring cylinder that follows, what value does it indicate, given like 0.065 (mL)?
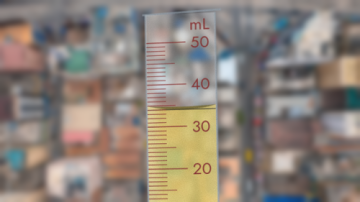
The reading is 34 (mL)
